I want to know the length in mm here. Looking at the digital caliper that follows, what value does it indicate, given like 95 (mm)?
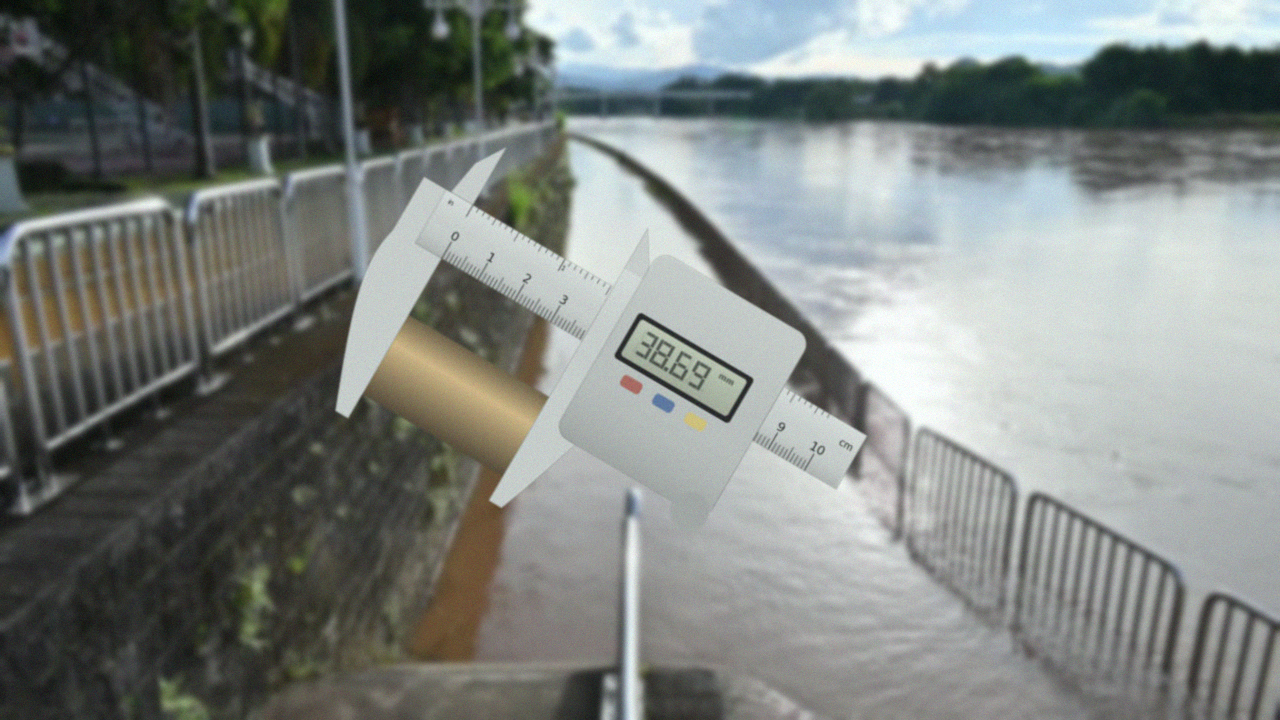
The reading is 38.69 (mm)
